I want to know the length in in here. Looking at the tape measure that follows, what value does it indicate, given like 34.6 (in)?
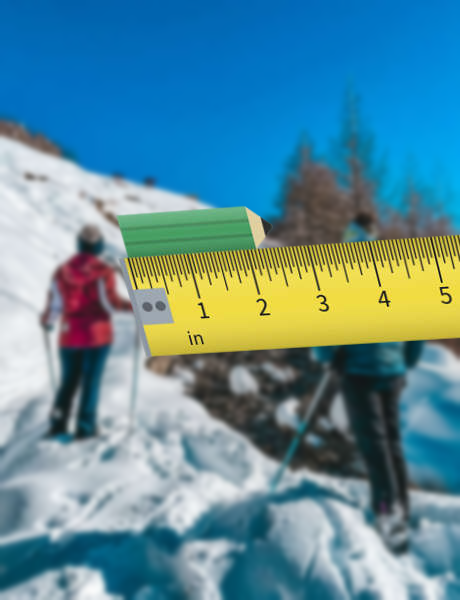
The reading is 2.5 (in)
